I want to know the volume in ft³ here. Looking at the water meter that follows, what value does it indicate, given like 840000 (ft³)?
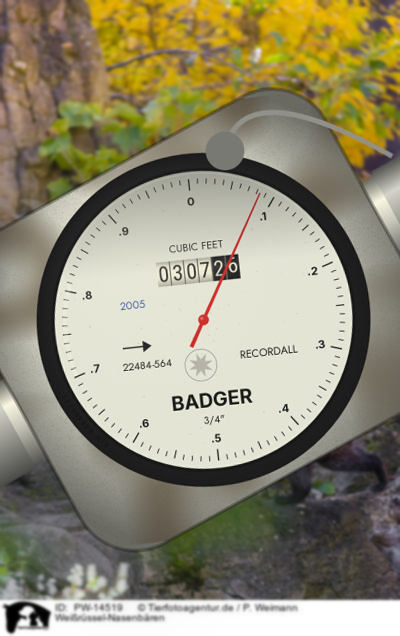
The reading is 30726.08 (ft³)
